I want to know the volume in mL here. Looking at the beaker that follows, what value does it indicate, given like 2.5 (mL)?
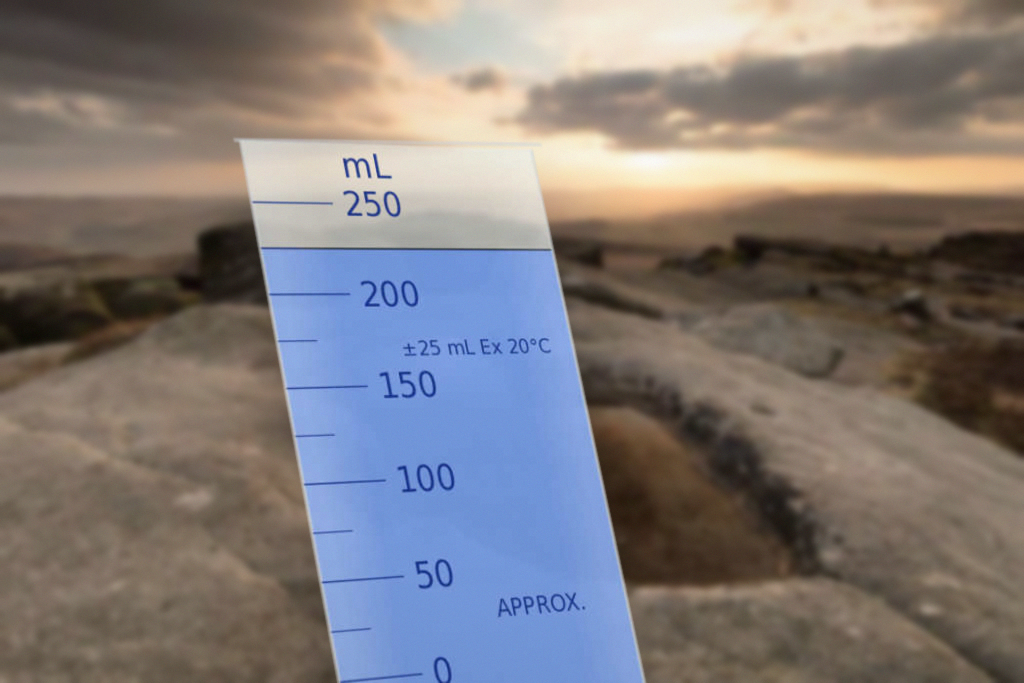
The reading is 225 (mL)
